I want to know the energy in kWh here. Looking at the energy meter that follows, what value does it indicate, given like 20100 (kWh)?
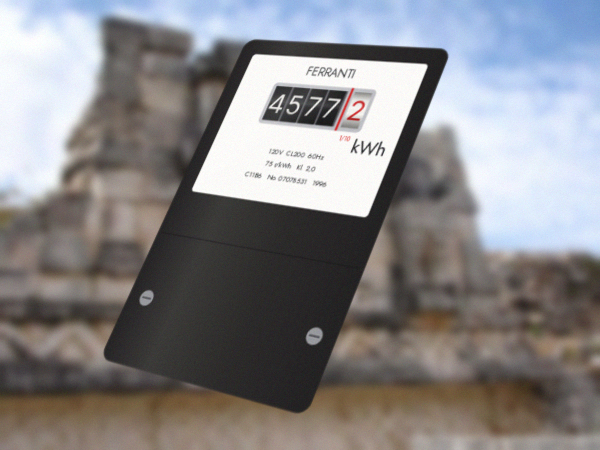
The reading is 4577.2 (kWh)
